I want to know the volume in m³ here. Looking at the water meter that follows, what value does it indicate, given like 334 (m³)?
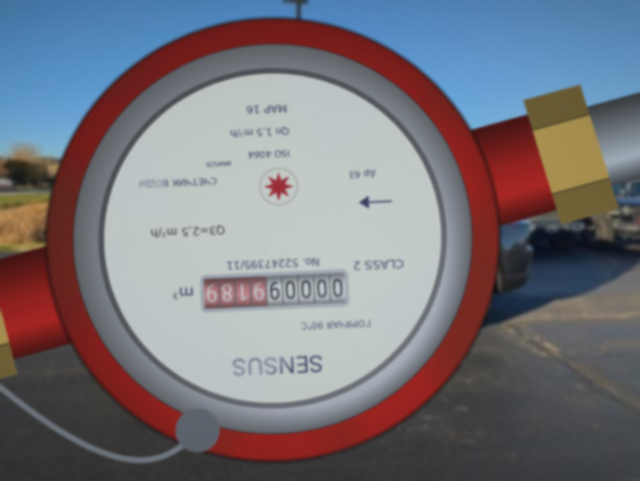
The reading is 9.9189 (m³)
